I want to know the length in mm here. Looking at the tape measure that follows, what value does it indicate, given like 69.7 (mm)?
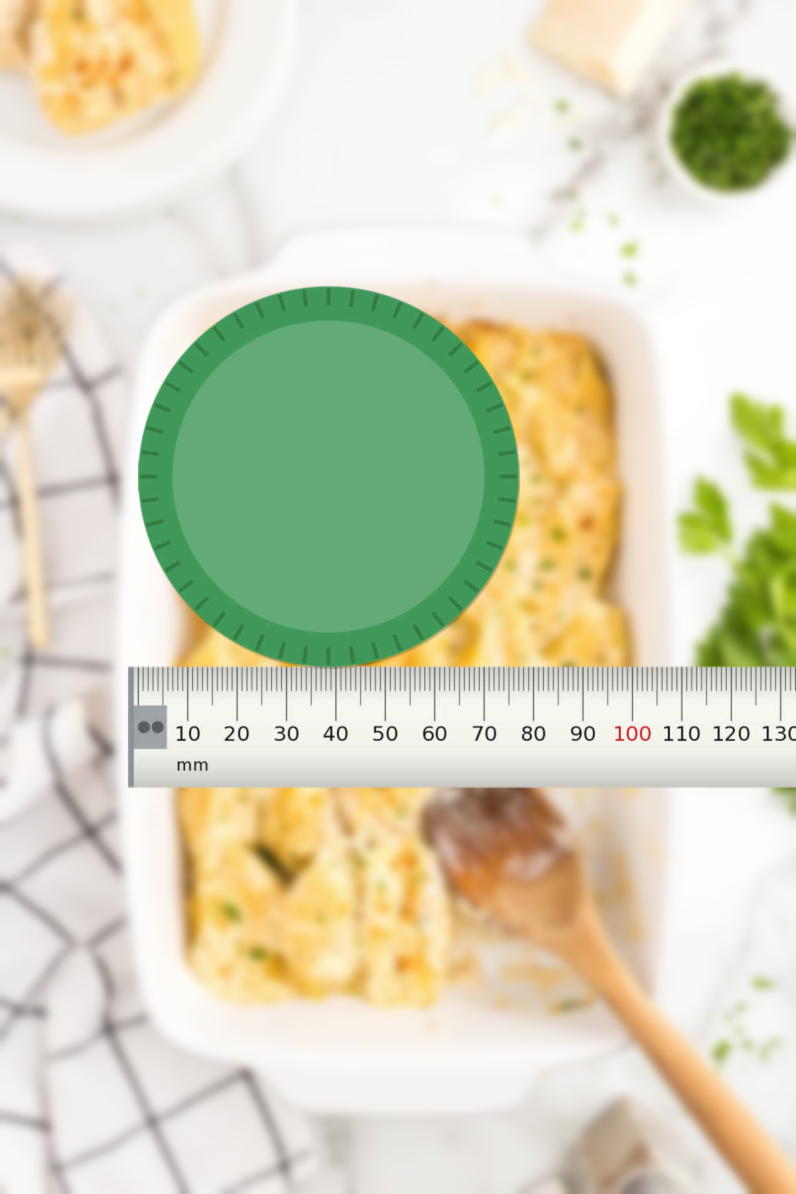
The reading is 77 (mm)
